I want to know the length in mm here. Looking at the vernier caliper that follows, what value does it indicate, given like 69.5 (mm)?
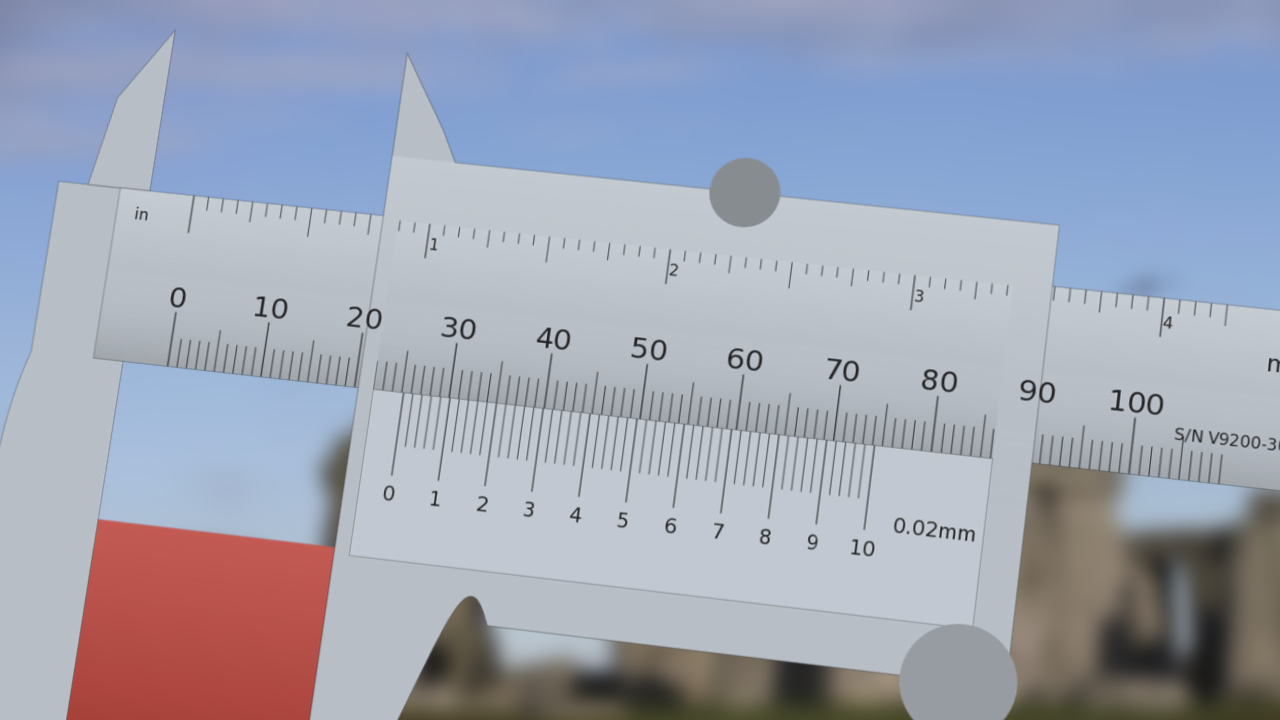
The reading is 25.2 (mm)
